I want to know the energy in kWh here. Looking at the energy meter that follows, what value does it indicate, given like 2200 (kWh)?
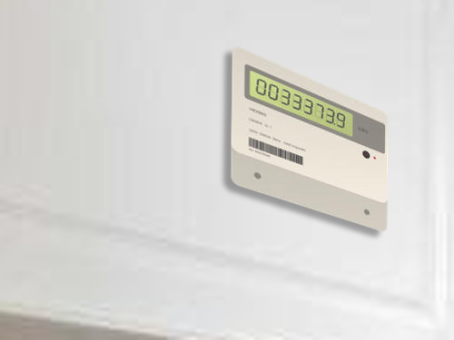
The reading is 33373.9 (kWh)
